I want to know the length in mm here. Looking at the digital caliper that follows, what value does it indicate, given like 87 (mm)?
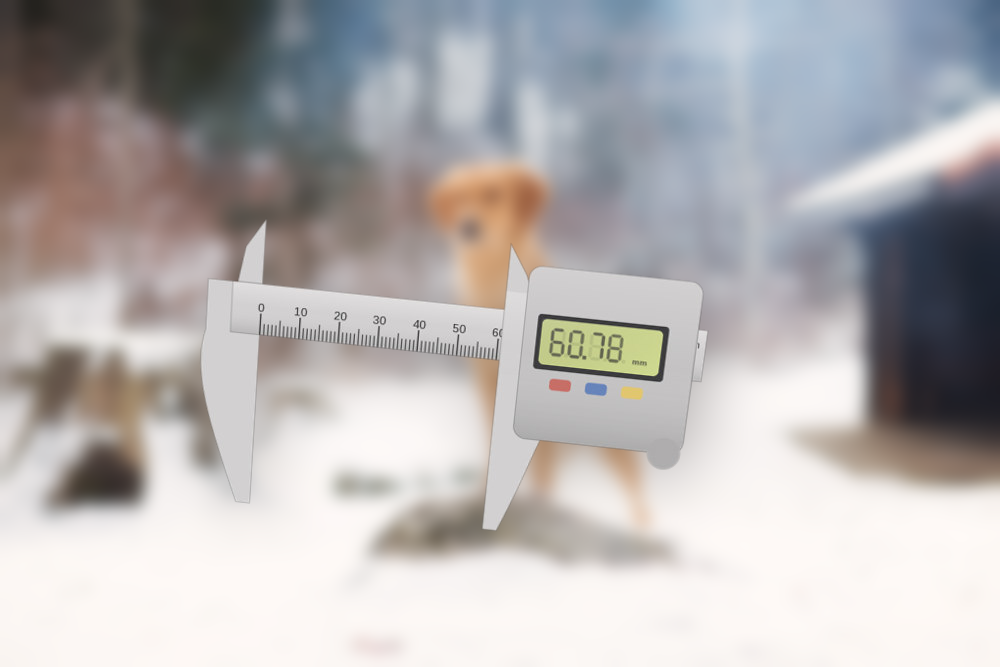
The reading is 60.78 (mm)
